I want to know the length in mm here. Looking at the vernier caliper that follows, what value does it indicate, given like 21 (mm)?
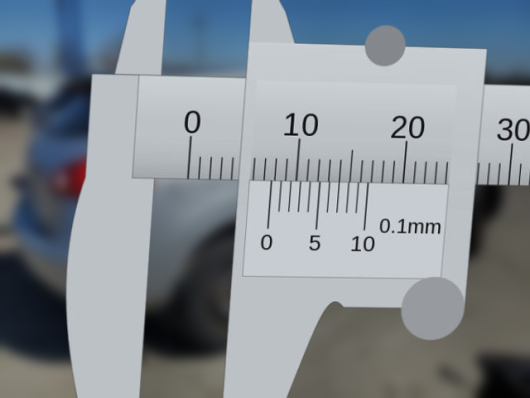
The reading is 7.7 (mm)
